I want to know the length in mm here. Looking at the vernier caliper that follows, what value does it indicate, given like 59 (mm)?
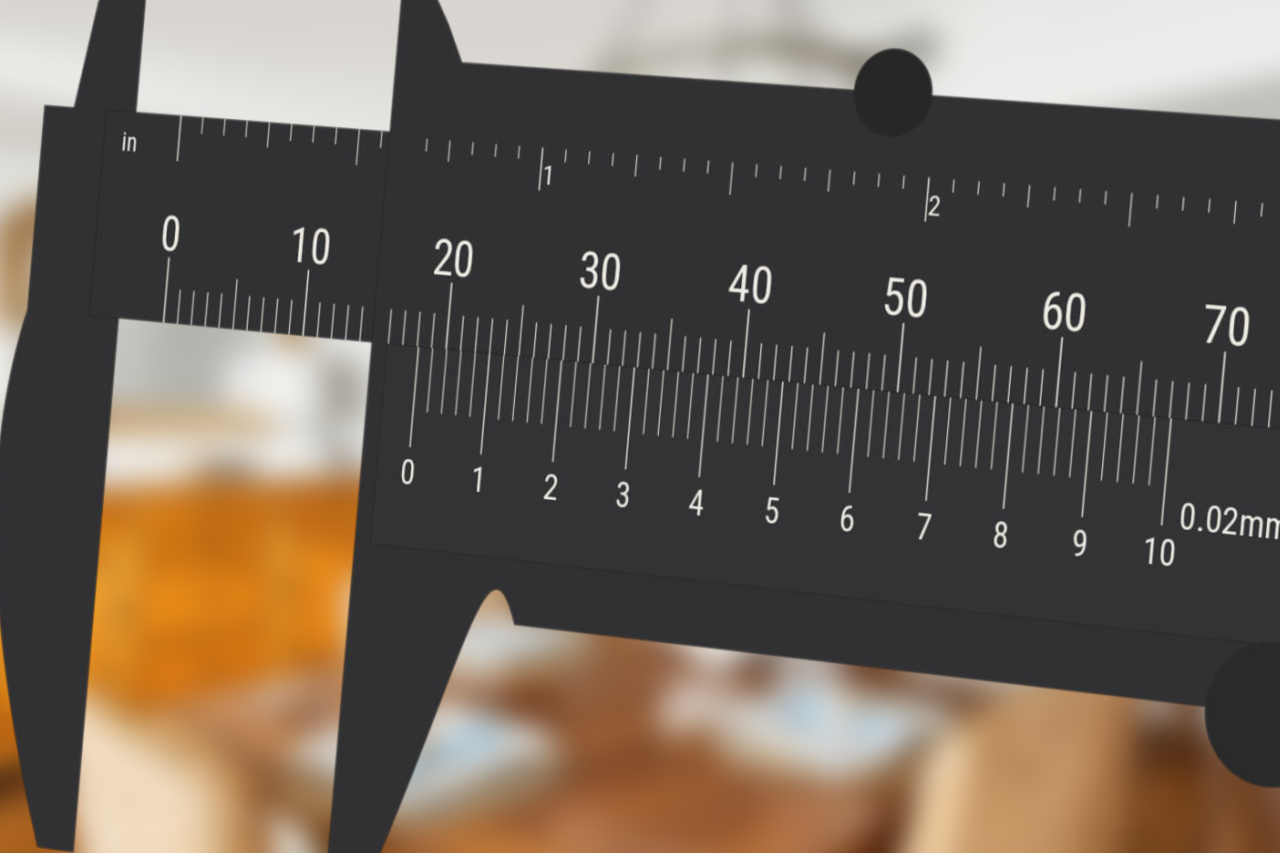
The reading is 18.1 (mm)
